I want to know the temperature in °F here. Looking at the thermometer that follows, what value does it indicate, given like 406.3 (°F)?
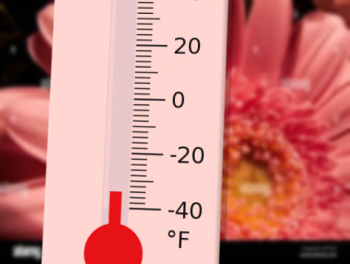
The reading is -34 (°F)
